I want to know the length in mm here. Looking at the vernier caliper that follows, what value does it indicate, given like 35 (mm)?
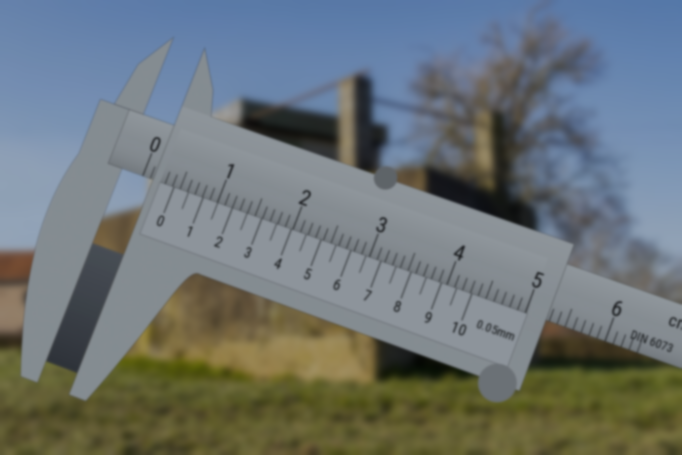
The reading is 4.2 (mm)
